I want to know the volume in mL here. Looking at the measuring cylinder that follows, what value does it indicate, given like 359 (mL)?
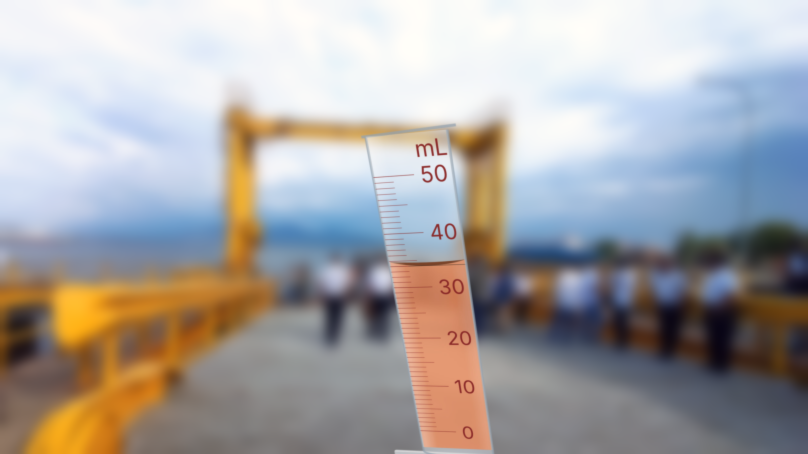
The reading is 34 (mL)
